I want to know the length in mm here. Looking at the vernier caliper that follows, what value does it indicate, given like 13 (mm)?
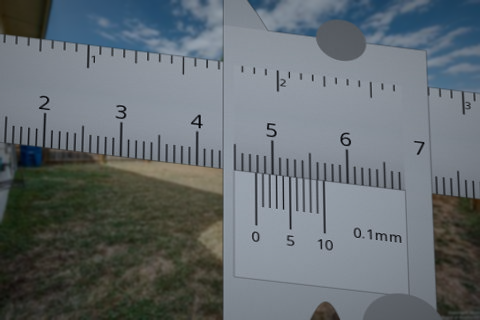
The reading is 47.8 (mm)
